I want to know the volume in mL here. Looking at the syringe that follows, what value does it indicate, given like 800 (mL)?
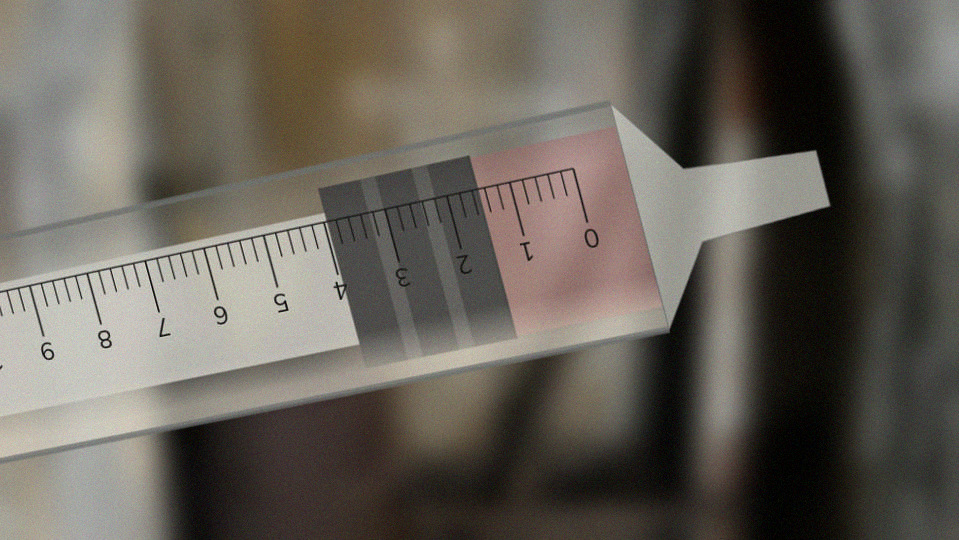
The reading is 1.5 (mL)
